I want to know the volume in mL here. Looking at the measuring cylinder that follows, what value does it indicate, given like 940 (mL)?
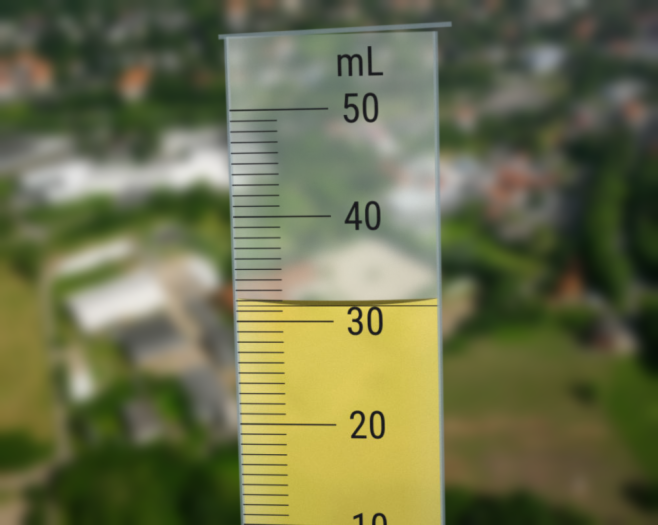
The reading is 31.5 (mL)
